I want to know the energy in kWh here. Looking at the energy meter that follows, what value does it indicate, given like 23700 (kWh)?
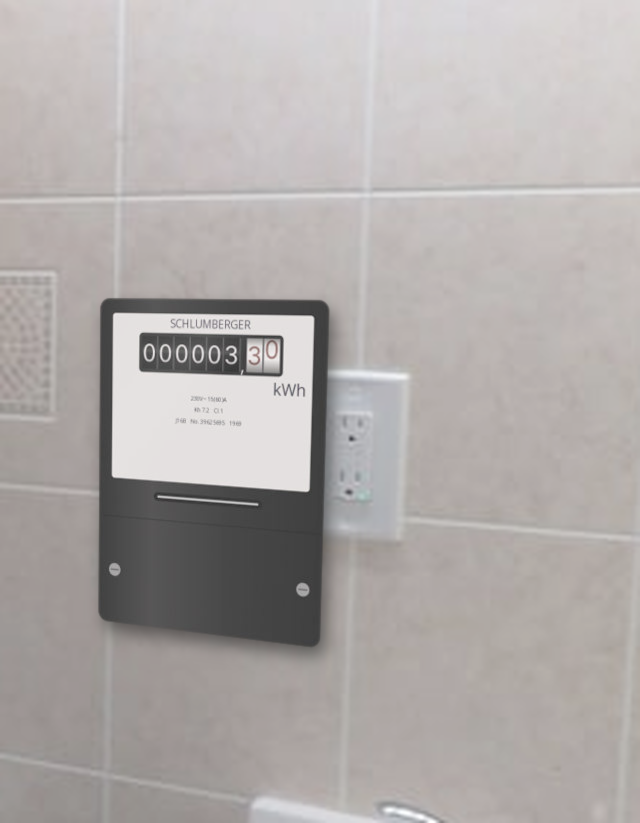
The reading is 3.30 (kWh)
